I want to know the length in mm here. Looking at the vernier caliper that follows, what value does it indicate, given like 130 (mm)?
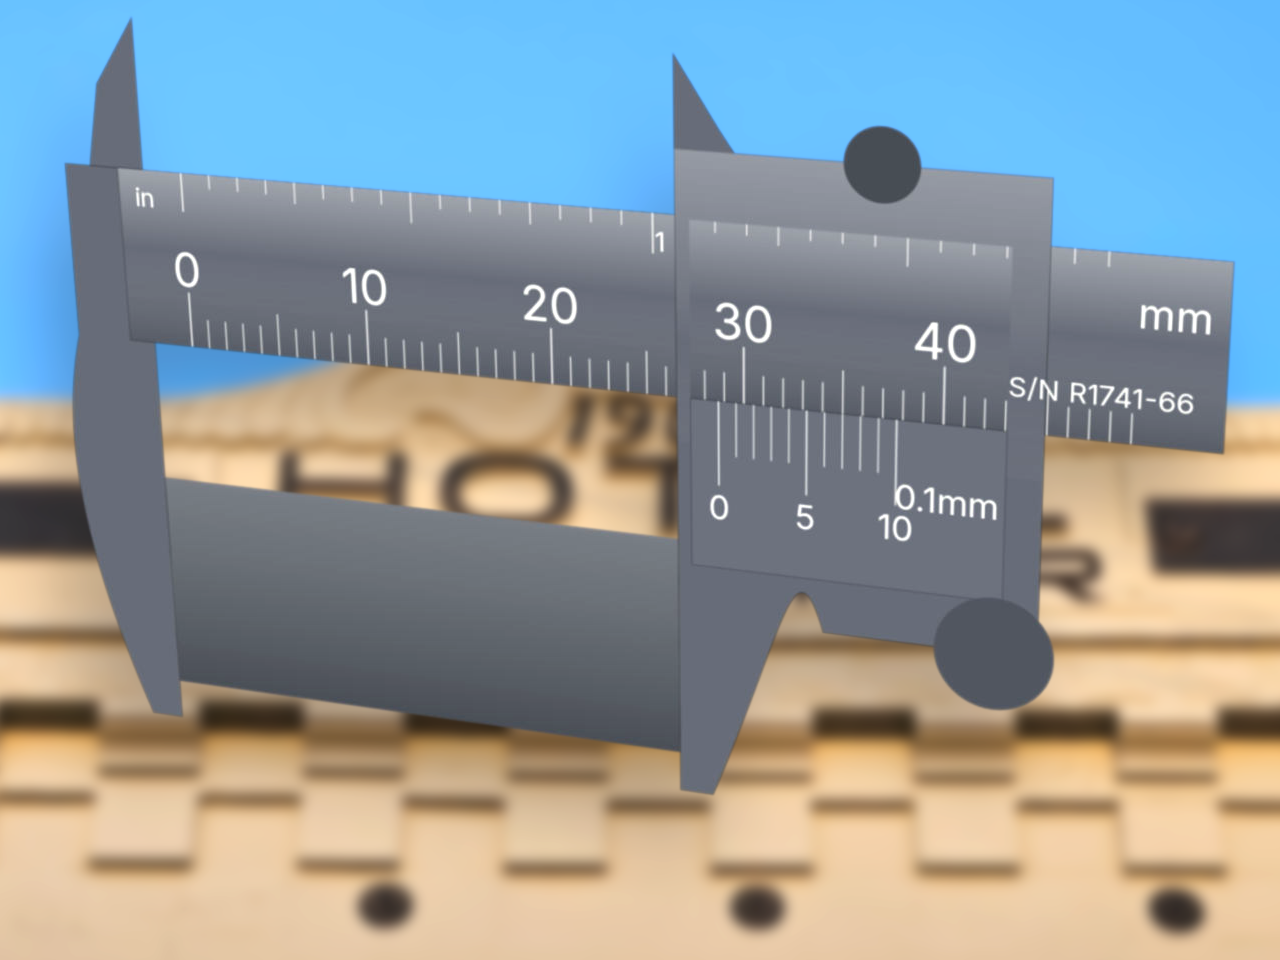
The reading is 28.7 (mm)
